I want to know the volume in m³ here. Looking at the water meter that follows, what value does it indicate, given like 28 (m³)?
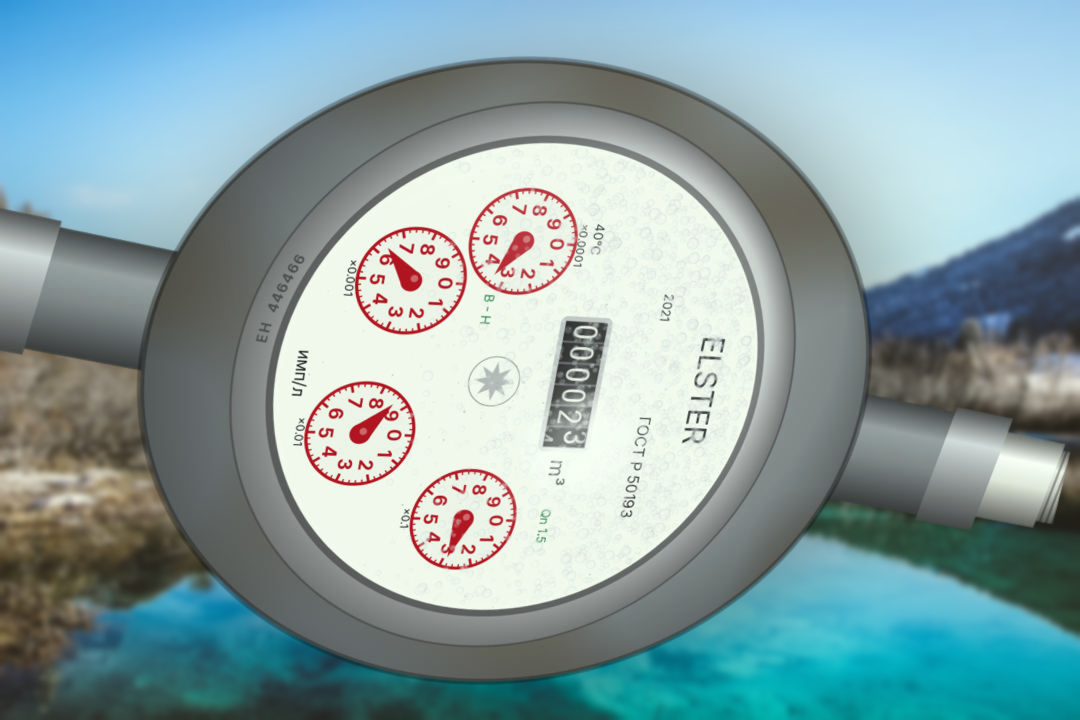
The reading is 23.2863 (m³)
